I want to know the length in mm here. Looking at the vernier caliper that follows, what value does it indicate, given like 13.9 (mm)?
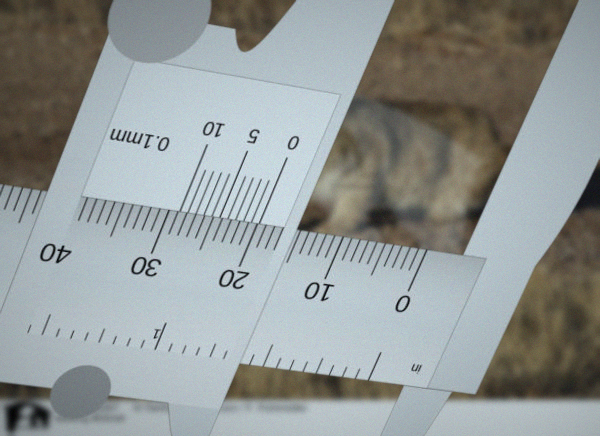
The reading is 19.8 (mm)
